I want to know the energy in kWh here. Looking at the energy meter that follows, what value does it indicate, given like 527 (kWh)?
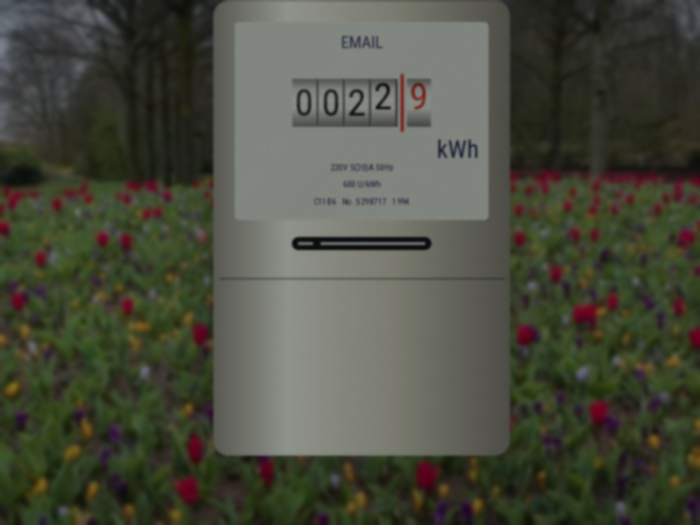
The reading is 22.9 (kWh)
